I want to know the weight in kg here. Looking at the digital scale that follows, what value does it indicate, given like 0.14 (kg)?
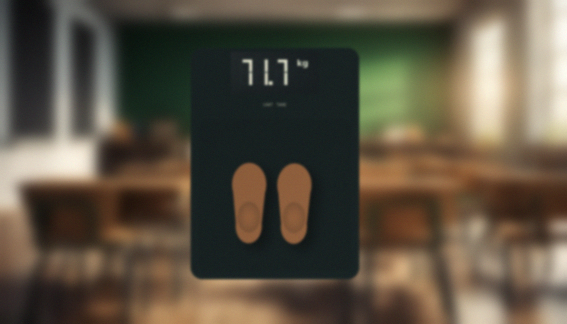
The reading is 71.7 (kg)
